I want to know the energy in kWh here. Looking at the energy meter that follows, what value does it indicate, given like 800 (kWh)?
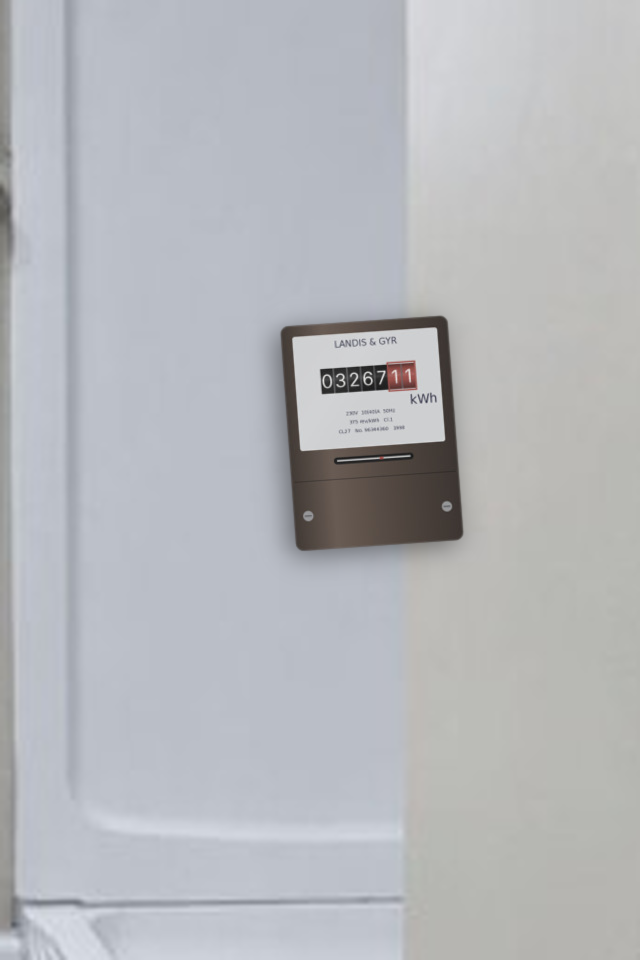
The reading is 3267.11 (kWh)
